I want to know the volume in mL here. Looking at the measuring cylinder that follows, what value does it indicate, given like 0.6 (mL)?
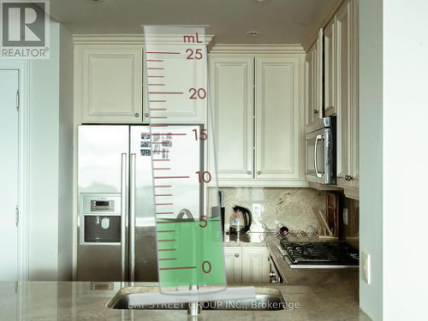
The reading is 5 (mL)
